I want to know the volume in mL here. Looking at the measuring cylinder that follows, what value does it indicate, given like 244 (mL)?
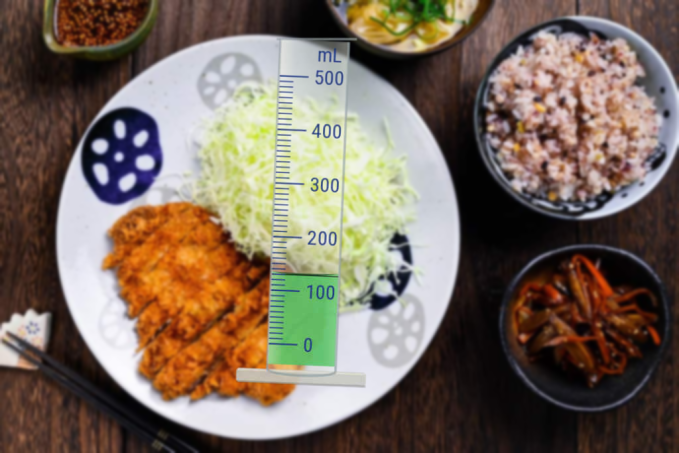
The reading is 130 (mL)
